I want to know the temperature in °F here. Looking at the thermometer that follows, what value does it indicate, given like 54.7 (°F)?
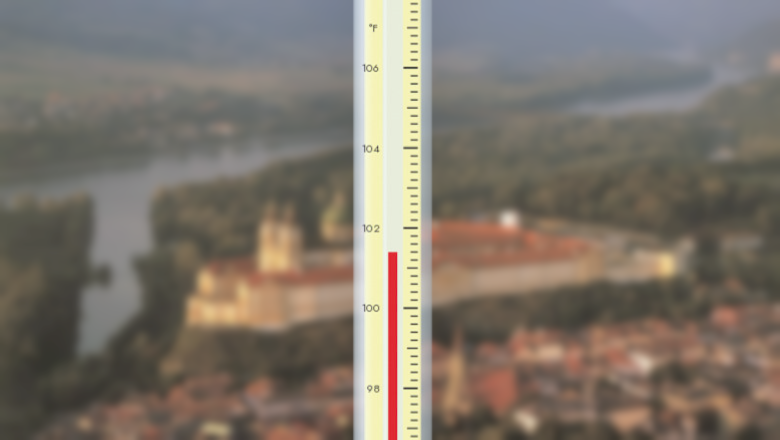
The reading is 101.4 (°F)
